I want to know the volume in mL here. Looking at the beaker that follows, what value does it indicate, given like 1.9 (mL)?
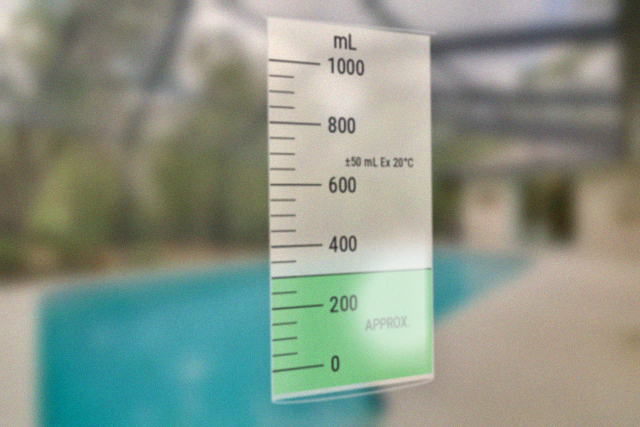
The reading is 300 (mL)
